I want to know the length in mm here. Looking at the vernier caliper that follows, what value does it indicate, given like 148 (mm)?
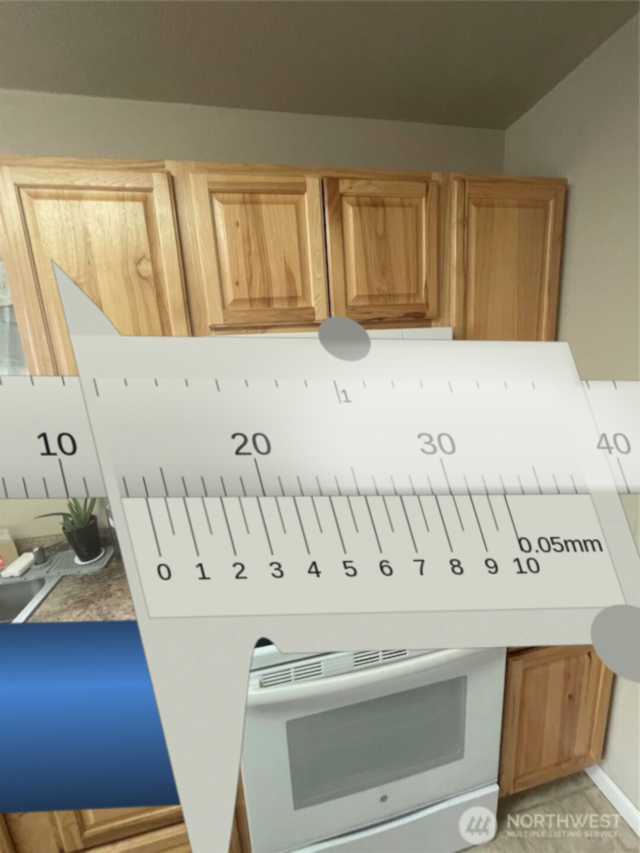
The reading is 13.9 (mm)
